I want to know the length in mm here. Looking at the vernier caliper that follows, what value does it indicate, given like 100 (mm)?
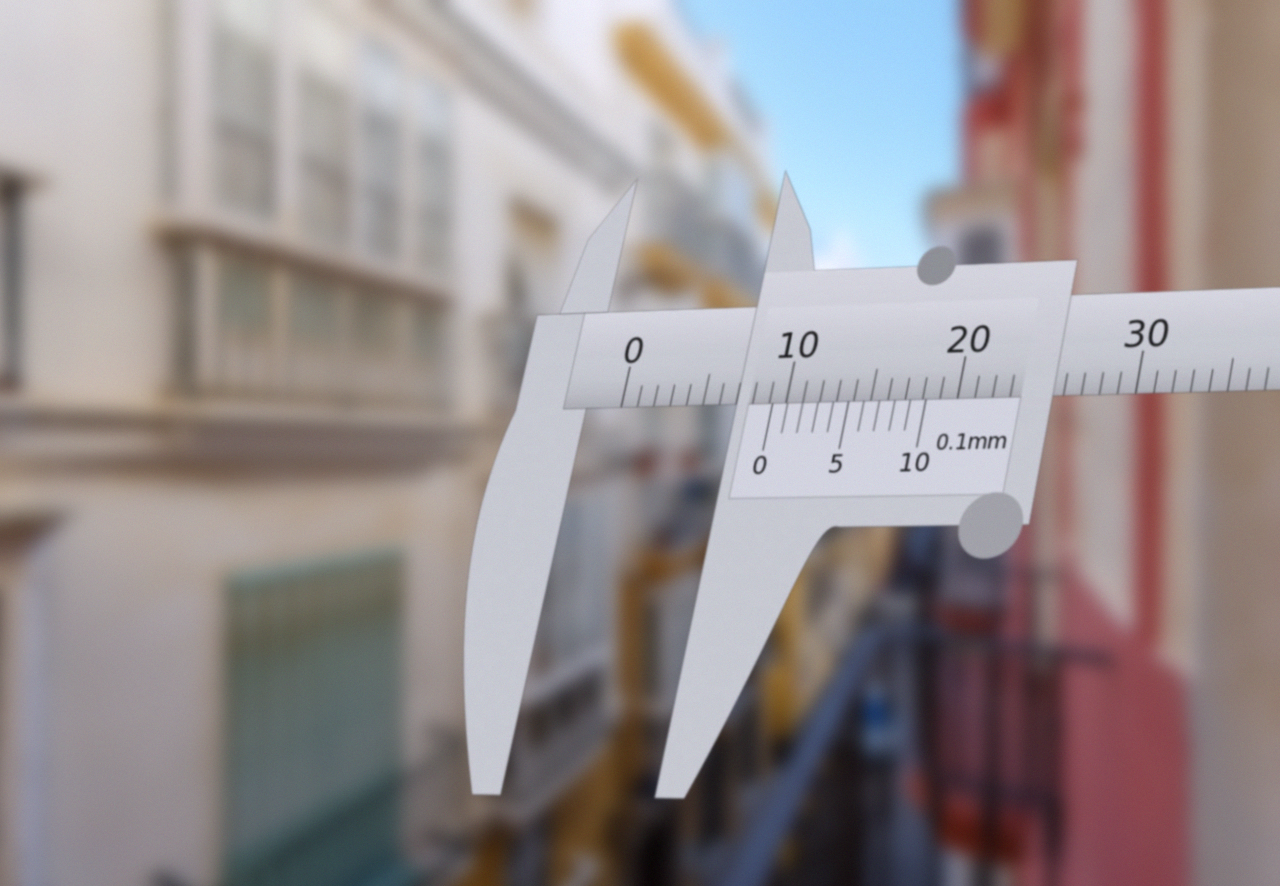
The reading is 9.2 (mm)
